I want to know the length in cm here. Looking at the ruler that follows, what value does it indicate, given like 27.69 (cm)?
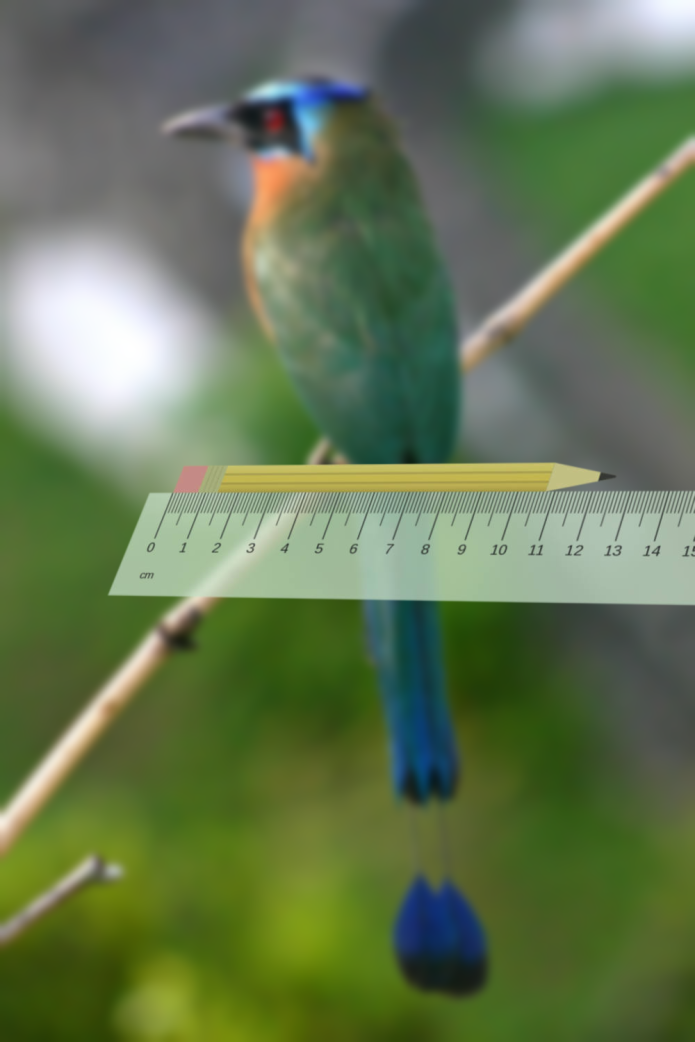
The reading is 12.5 (cm)
